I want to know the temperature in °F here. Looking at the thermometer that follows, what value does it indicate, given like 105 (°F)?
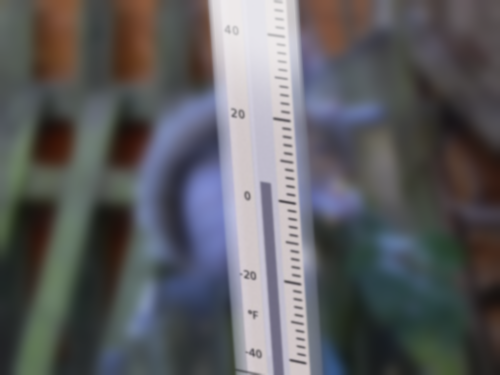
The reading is 4 (°F)
